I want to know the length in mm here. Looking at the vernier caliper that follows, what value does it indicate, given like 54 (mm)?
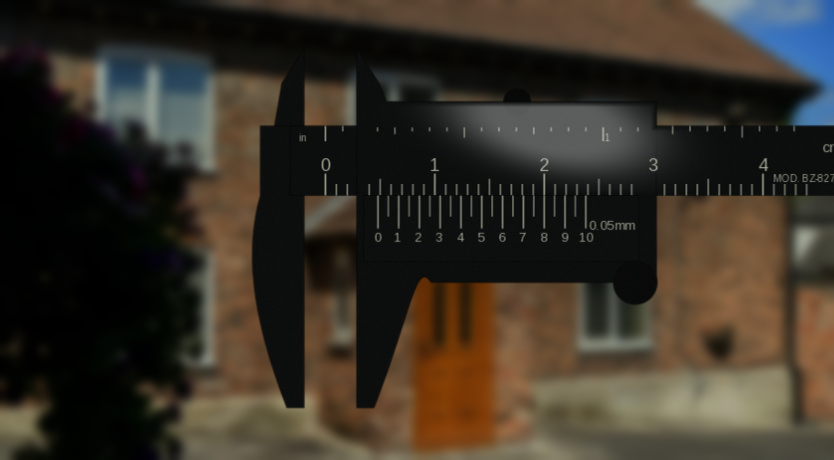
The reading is 4.8 (mm)
